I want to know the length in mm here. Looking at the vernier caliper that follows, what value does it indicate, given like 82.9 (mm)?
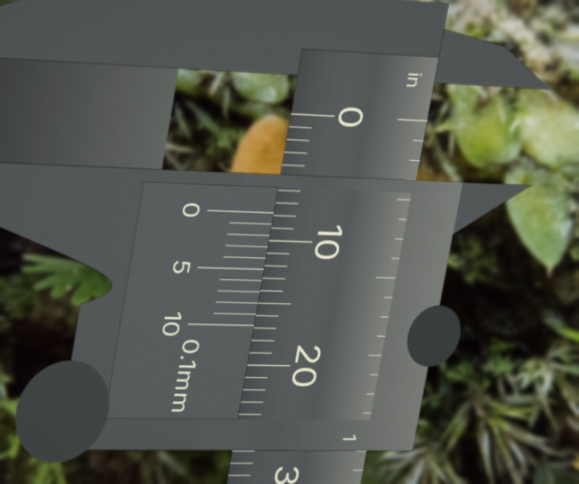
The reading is 7.8 (mm)
